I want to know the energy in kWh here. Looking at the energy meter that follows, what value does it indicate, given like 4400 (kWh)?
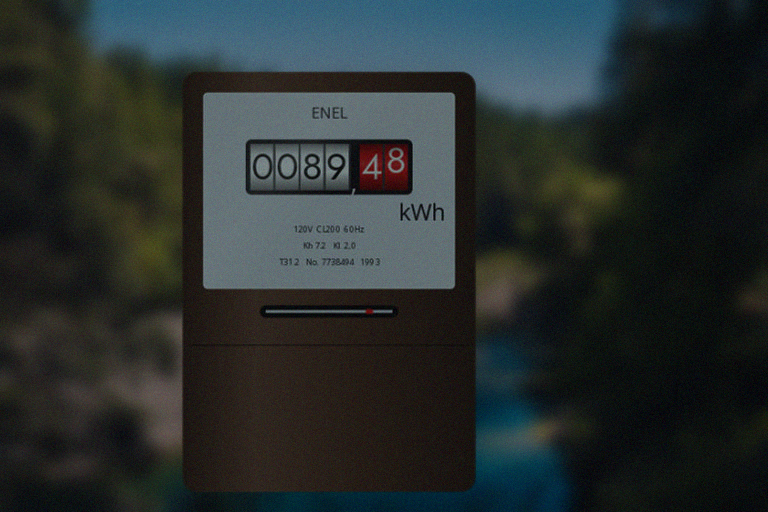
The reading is 89.48 (kWh)
